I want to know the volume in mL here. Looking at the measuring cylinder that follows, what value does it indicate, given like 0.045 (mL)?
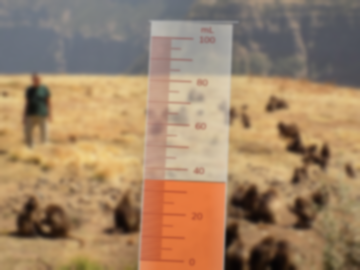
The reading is 35 (mL)
